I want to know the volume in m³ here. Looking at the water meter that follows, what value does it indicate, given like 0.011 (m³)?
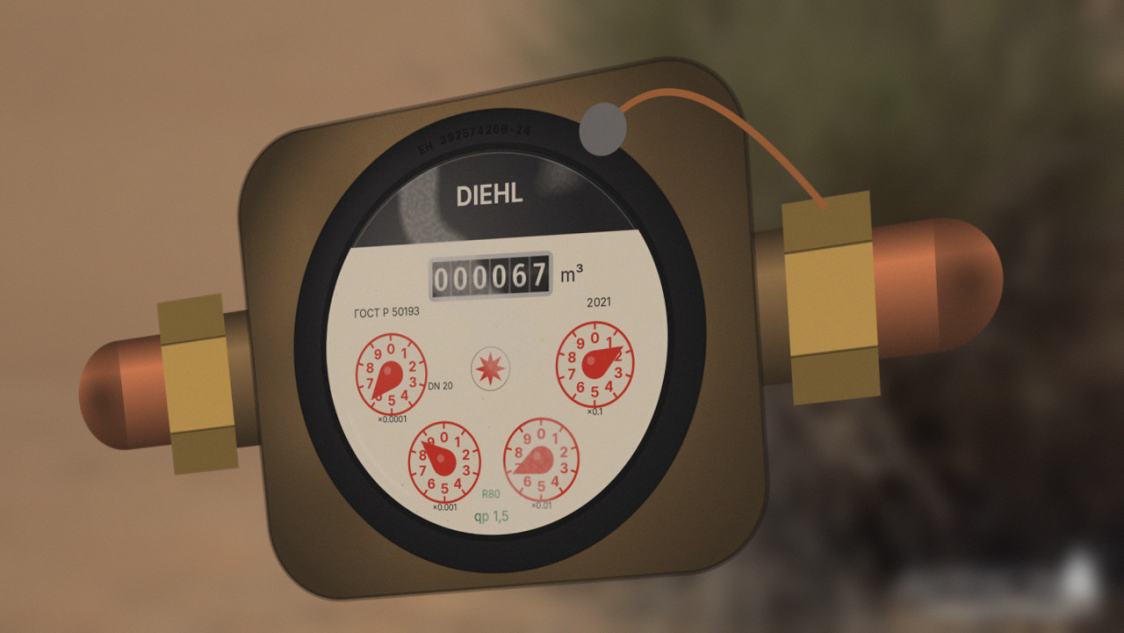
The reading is 67.1686 (m³)
